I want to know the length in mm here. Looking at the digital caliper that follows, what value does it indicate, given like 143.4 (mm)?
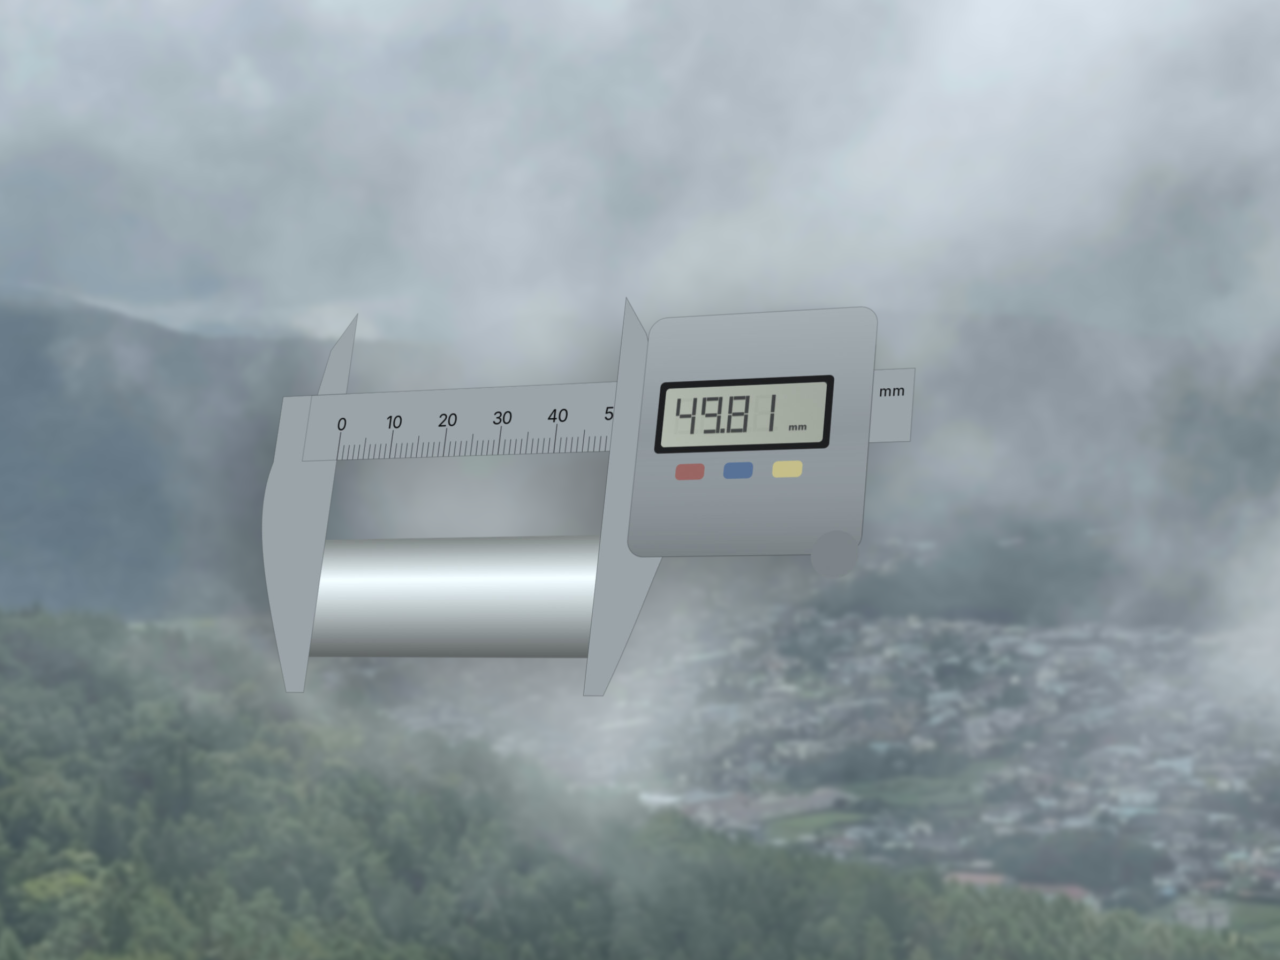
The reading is 49.81 (mm)
